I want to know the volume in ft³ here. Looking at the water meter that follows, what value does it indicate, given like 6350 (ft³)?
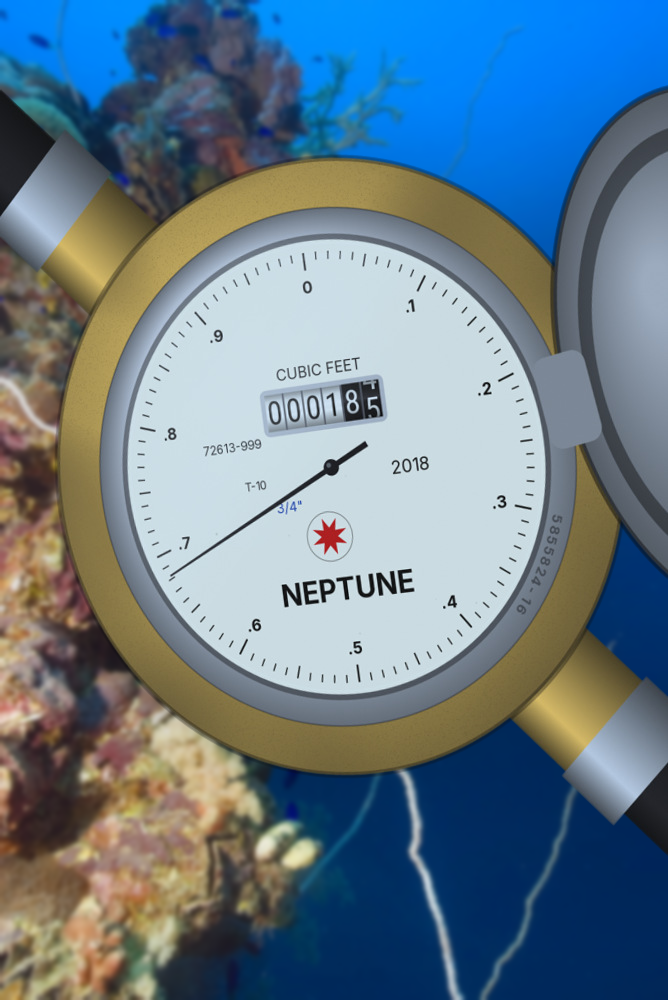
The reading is 184.68 (ft³)
